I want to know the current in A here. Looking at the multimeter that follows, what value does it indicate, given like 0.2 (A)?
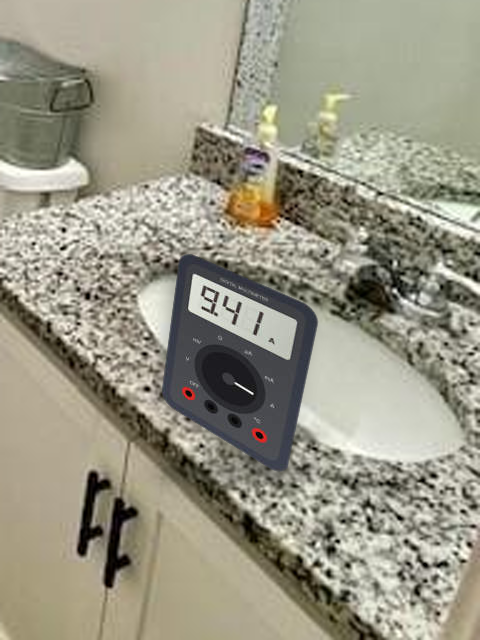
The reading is 9.41 (A)
